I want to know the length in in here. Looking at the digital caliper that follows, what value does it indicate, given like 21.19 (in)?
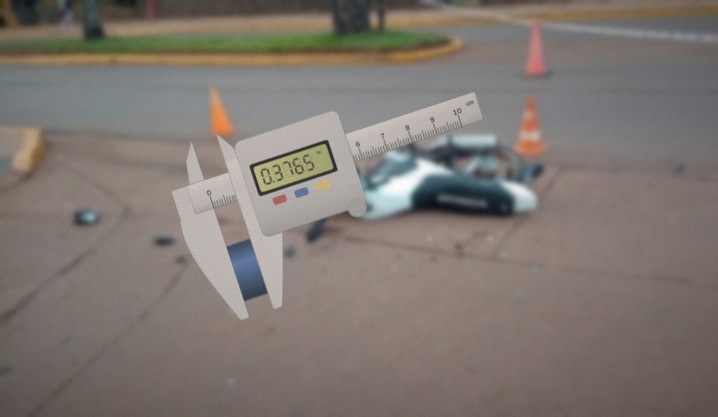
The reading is 0.3765 (in)
